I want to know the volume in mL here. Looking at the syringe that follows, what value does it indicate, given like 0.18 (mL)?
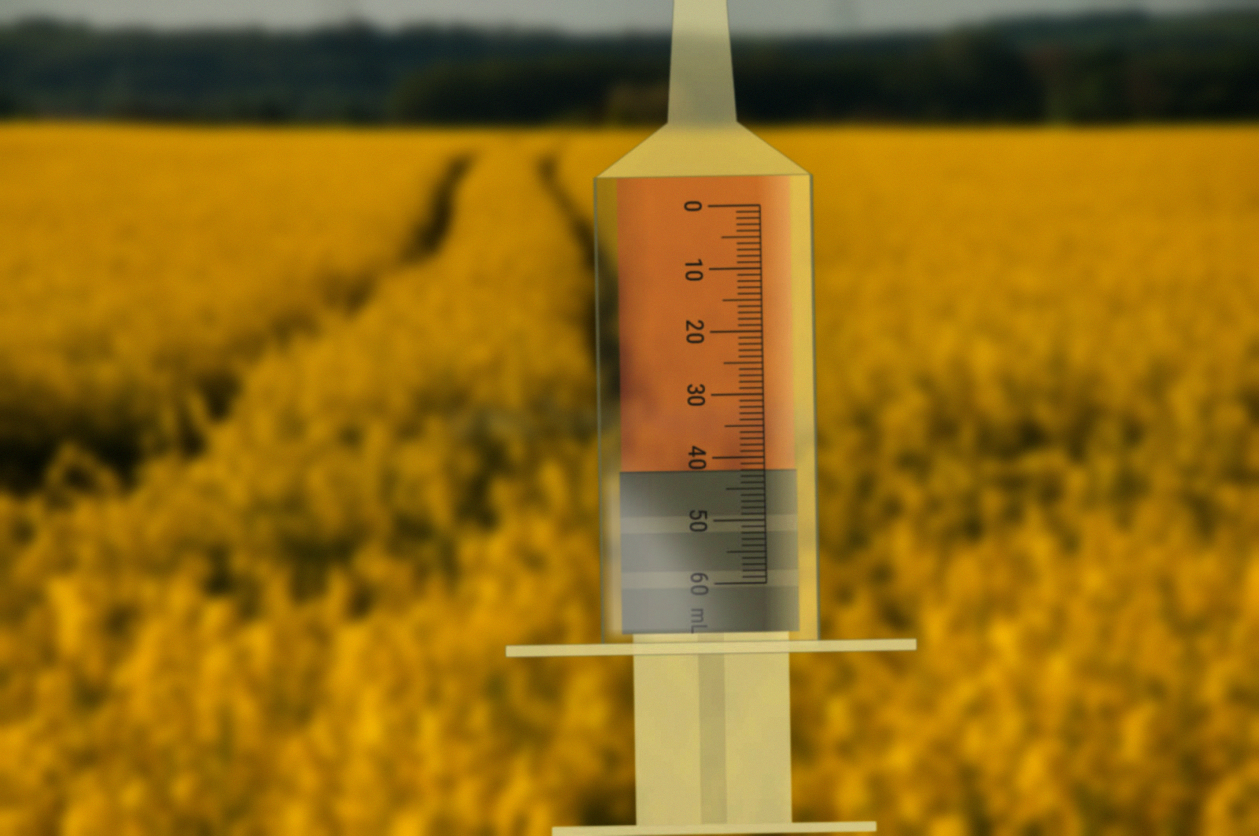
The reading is 42 (mL)
